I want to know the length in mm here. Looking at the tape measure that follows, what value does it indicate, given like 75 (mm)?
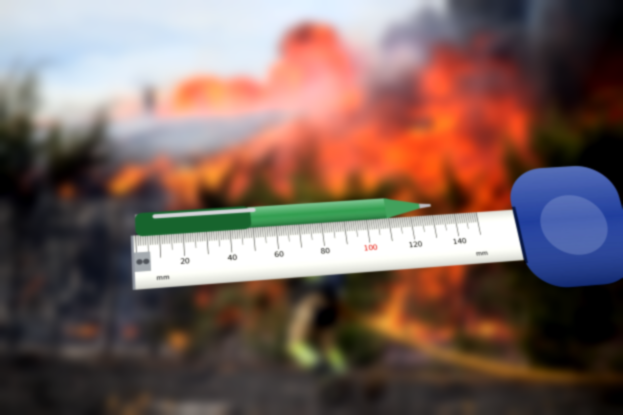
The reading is 130 (mm)
